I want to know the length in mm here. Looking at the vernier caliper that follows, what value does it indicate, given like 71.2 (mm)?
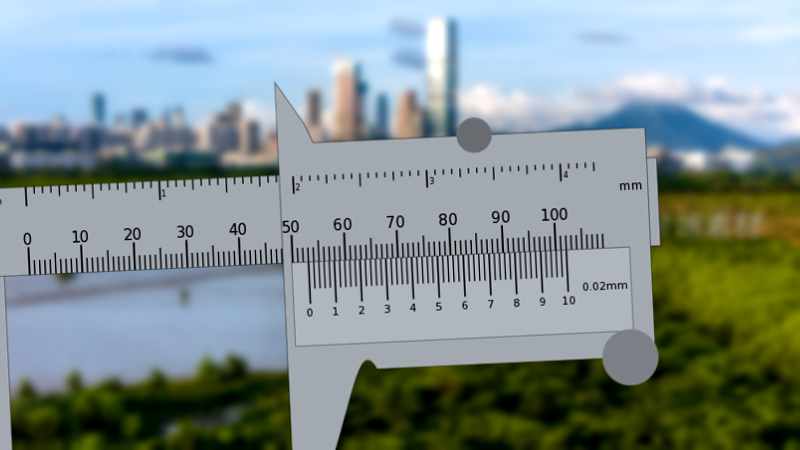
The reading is 53.0 (mm)
